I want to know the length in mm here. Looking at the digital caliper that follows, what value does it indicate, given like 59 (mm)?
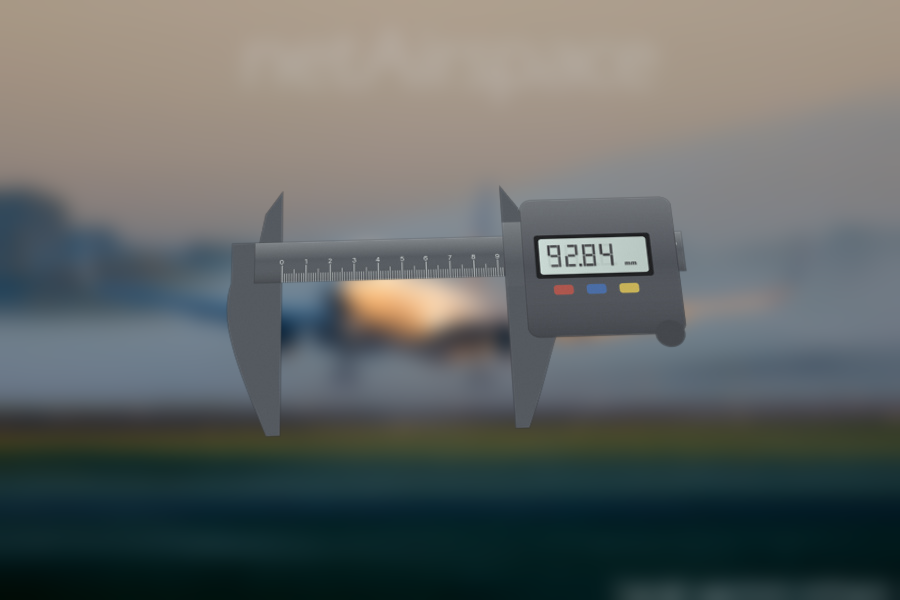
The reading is 92.84 (mm)
